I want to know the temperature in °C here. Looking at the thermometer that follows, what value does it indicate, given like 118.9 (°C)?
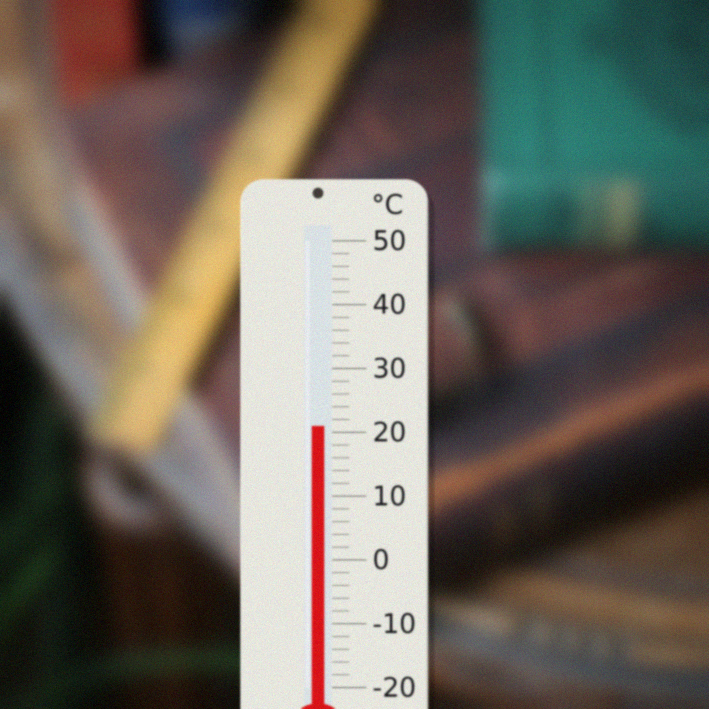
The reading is 21 (°C)
